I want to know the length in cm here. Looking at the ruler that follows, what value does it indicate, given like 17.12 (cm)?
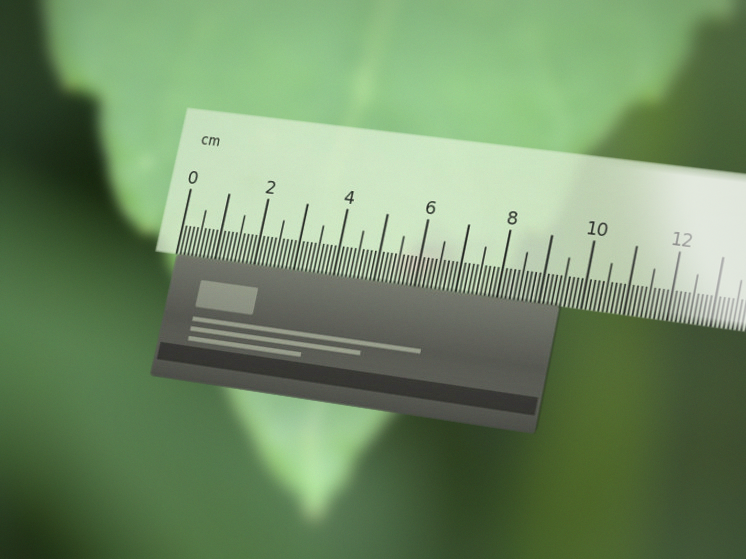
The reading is 9.5 (cm)
